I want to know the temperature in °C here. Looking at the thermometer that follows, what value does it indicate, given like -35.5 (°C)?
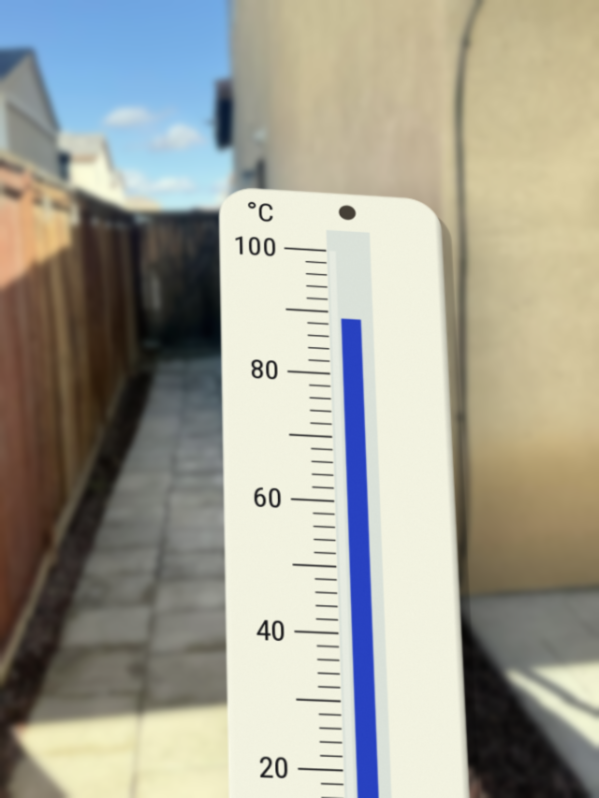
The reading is 89 (°C)
